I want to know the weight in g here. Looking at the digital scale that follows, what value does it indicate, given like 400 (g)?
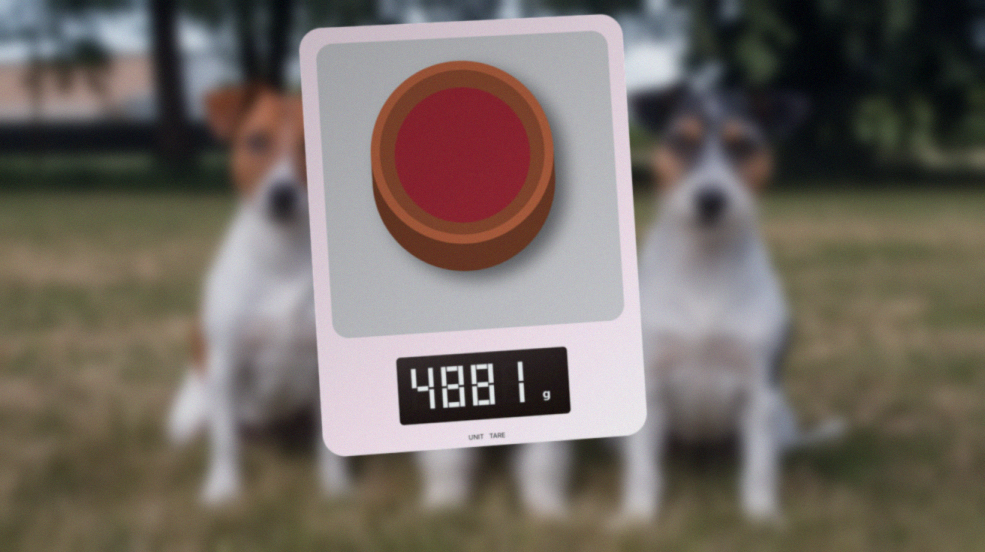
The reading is 4881 (g)
